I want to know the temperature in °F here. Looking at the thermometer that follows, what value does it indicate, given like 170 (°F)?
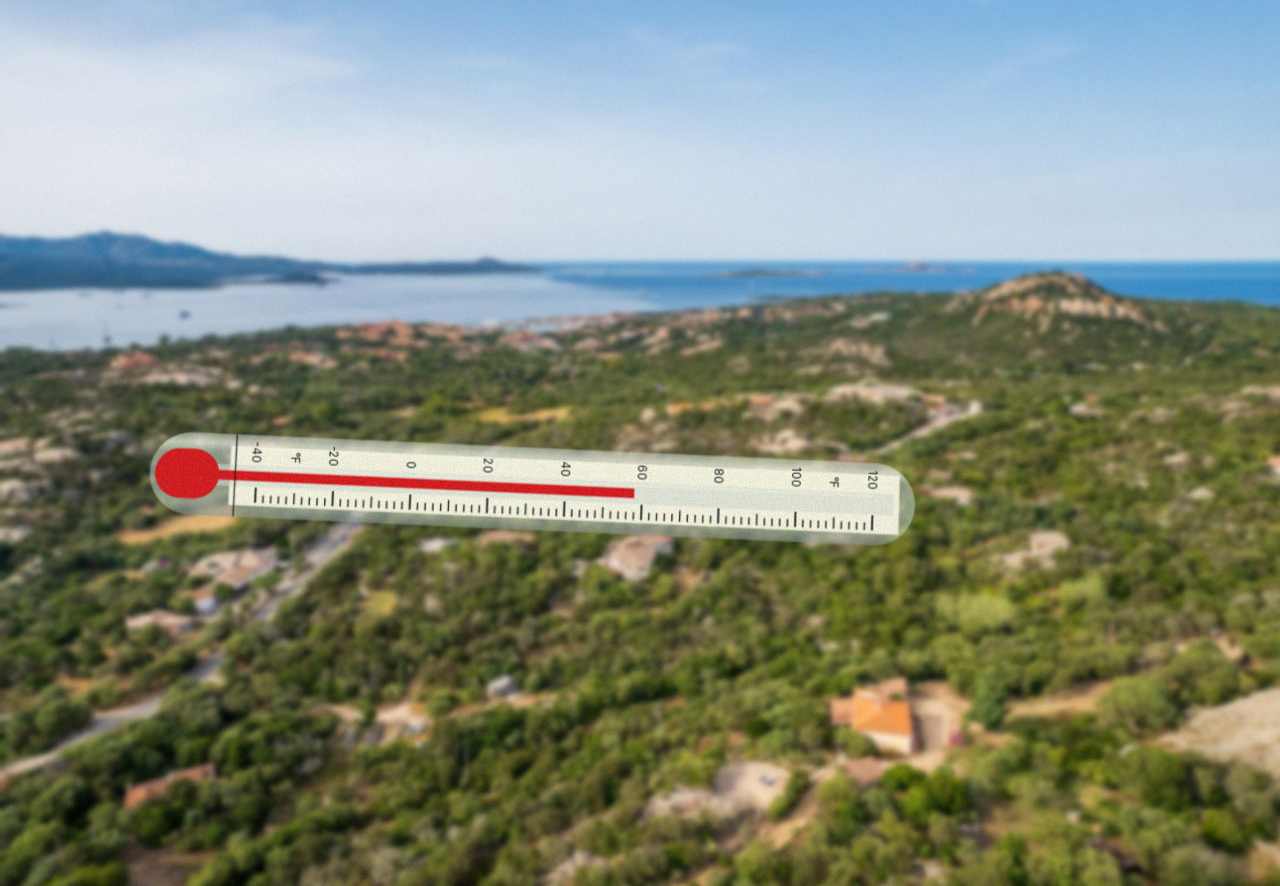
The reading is 58 (°F)
